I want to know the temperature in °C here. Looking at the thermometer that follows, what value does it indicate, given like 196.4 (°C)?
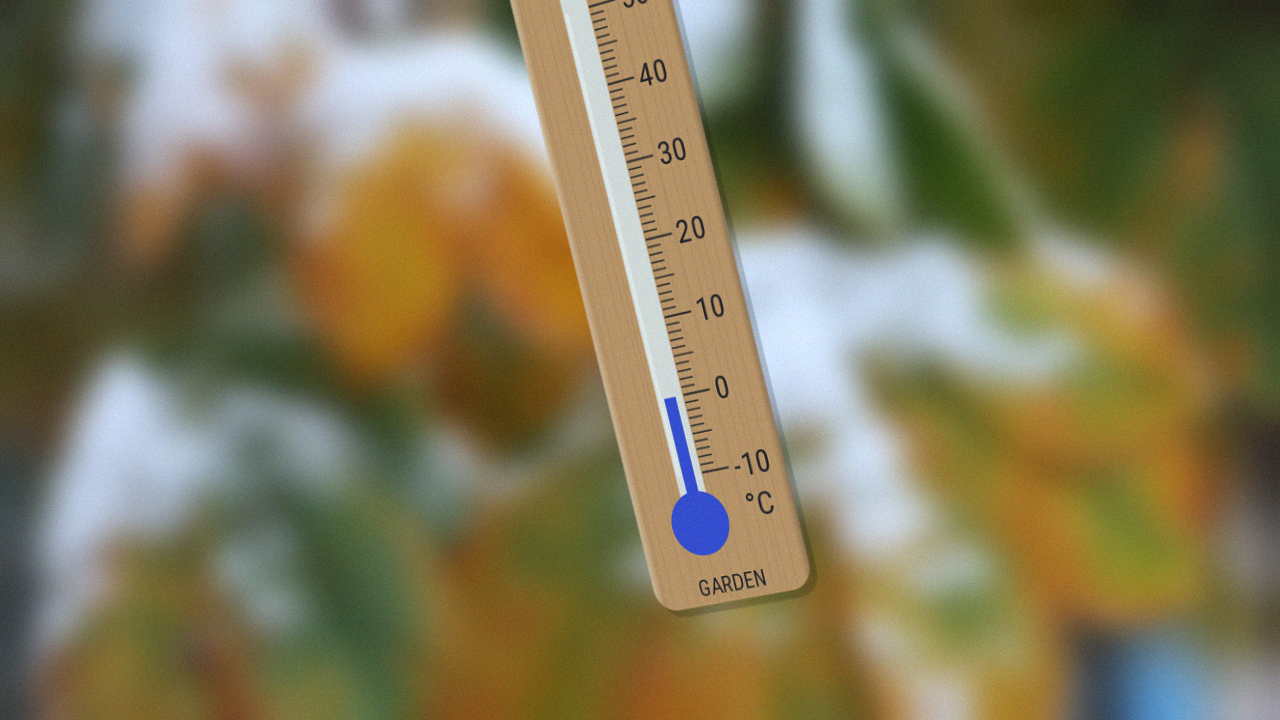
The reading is 0 (°C)
